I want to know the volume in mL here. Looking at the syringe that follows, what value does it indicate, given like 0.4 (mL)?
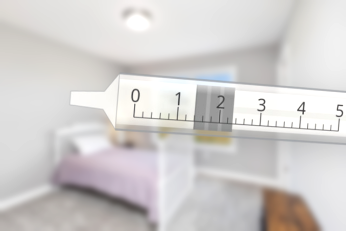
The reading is 1.4 (mL)
